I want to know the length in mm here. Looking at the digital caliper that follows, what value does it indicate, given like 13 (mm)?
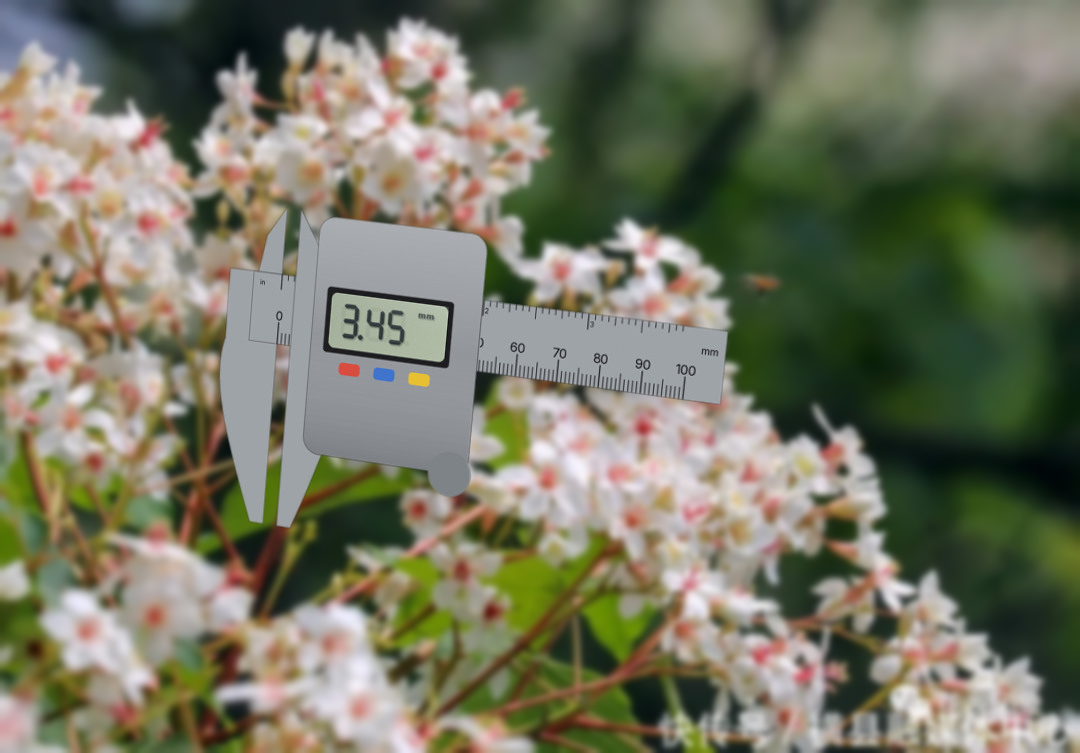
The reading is 3.45 (mm)
